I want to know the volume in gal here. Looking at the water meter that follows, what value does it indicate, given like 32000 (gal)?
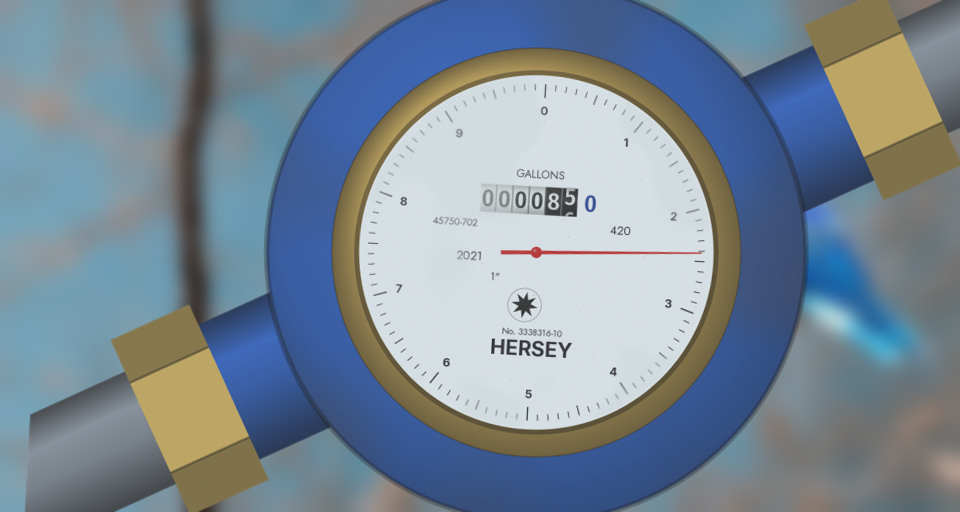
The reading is 852.4 (gal)
